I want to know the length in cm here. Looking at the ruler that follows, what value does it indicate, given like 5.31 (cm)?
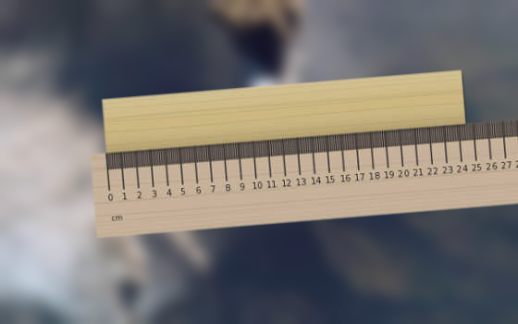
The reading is 24.5 (cm)
